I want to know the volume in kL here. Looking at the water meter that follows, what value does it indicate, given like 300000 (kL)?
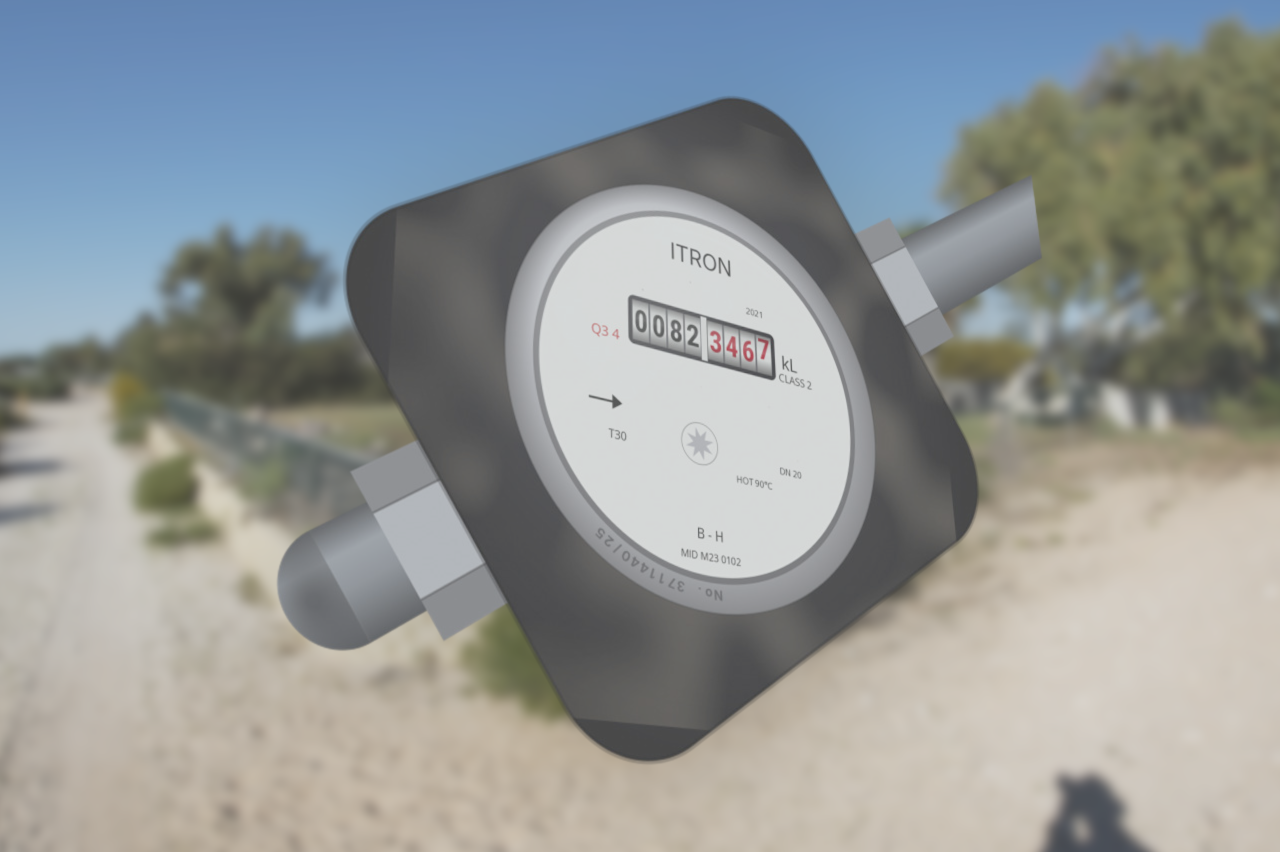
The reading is 82.3467 (kL)
